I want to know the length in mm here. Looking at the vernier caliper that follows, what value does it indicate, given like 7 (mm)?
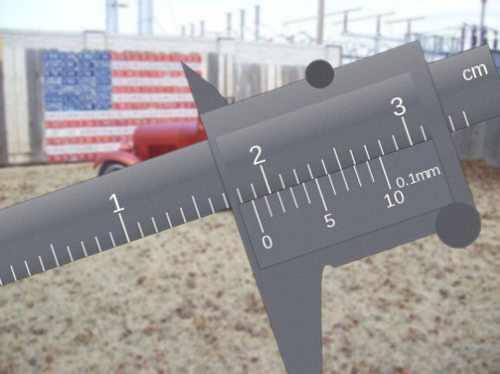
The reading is 18.7 (mm)
